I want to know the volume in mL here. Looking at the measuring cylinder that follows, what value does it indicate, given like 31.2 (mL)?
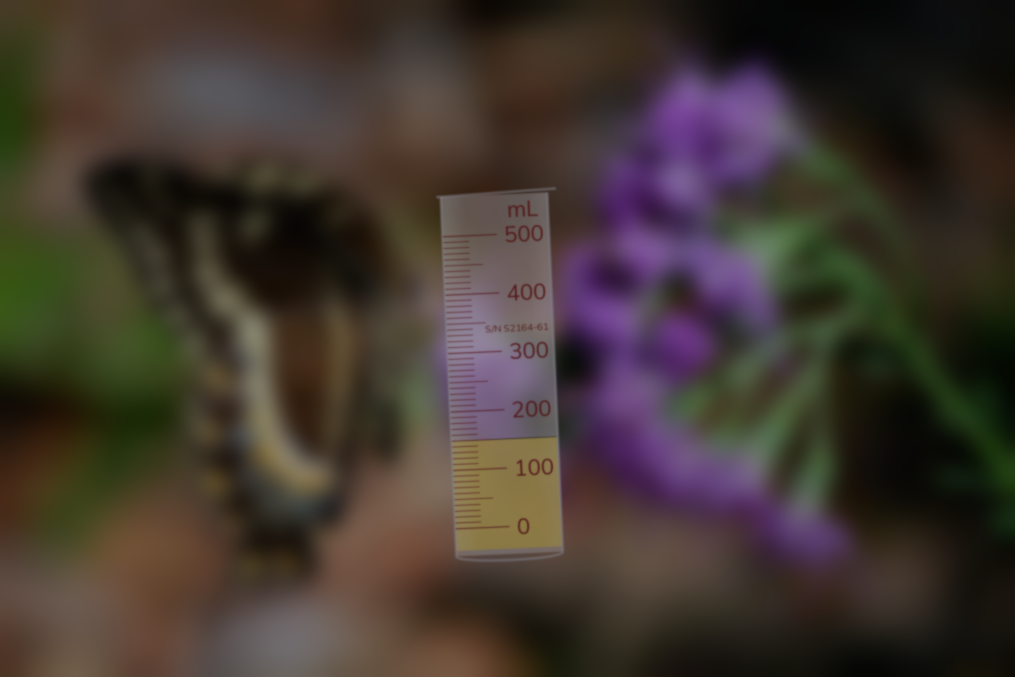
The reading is 150 (mL)
